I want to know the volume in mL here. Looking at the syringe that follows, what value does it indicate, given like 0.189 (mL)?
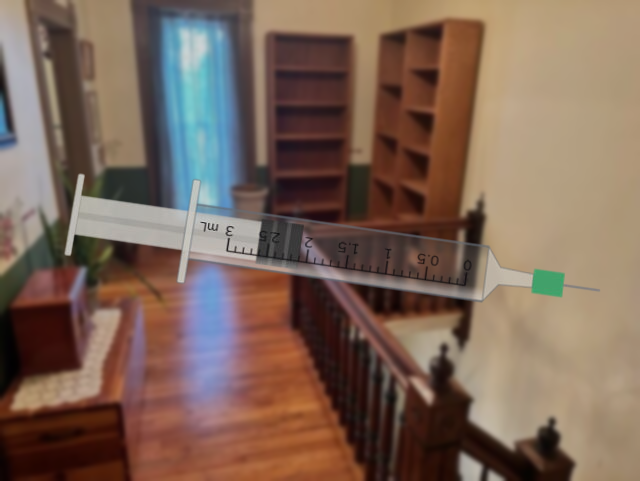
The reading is 2.1 (mL)
